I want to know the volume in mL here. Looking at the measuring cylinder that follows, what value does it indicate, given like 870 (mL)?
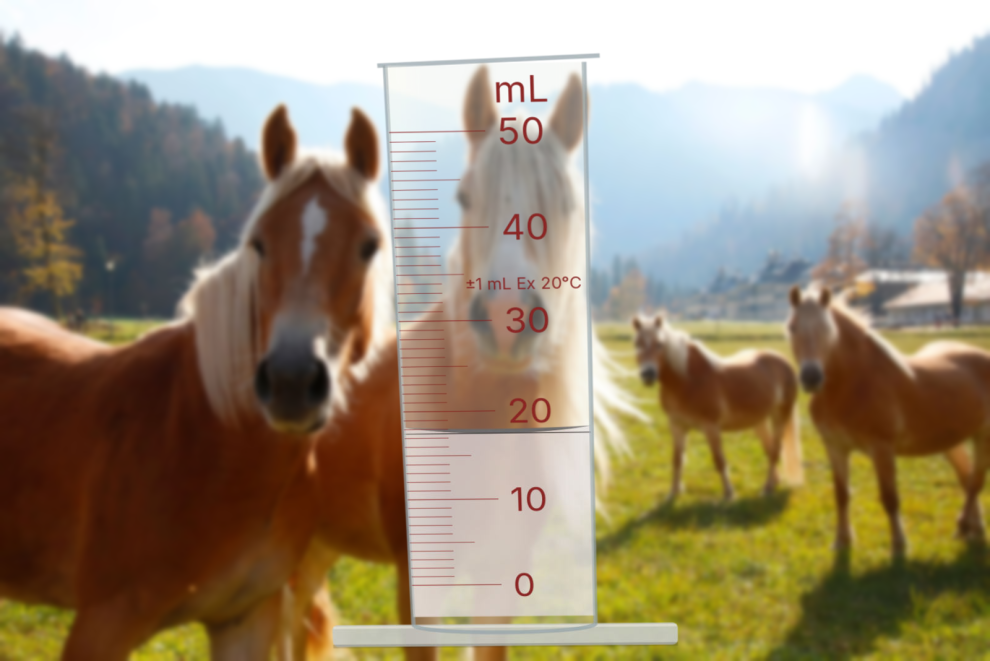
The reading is 17.5 (mL)
